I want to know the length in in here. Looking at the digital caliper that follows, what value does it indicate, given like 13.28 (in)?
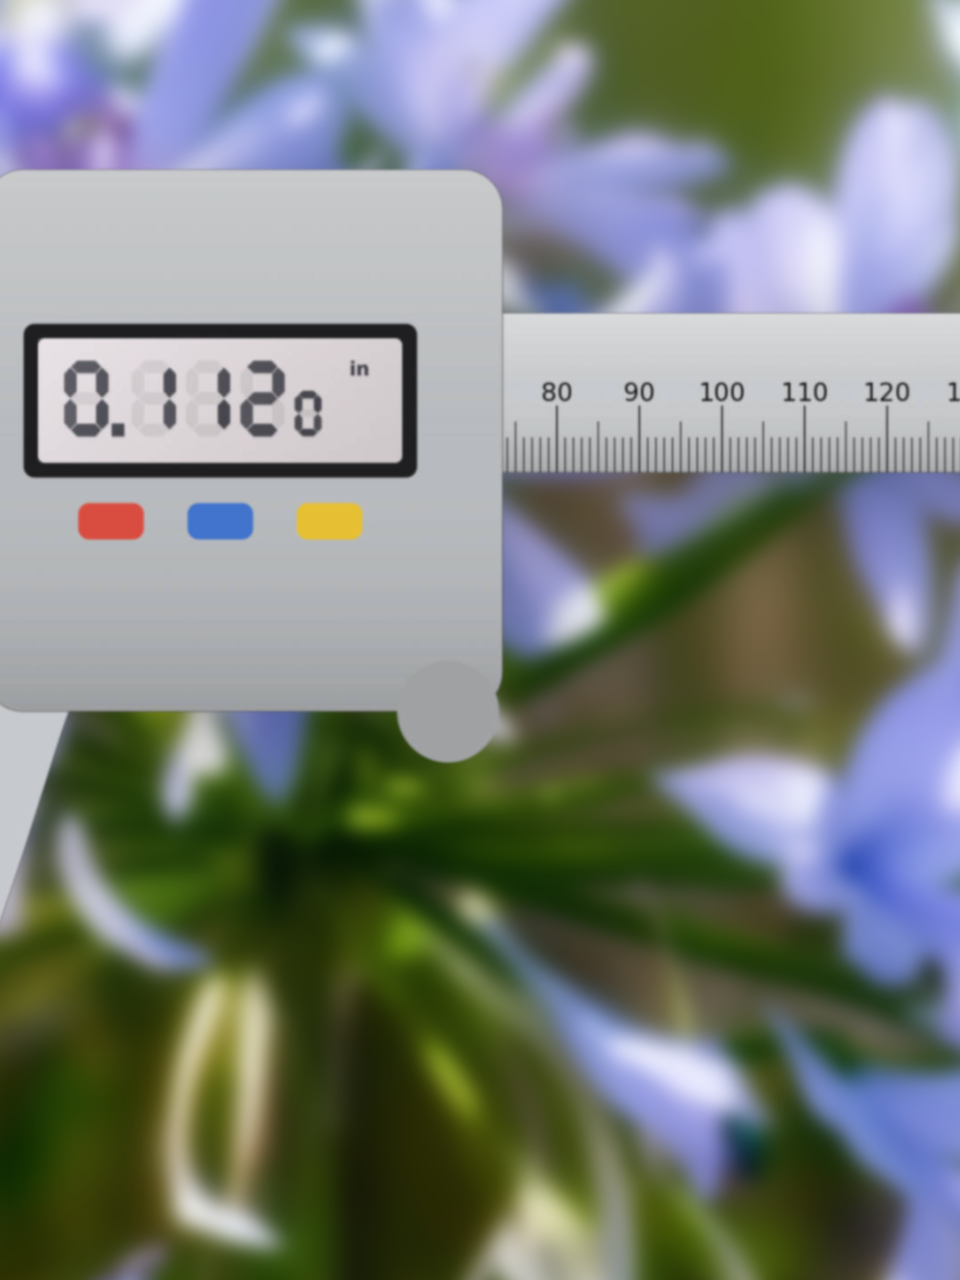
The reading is 0.1120 (in)
